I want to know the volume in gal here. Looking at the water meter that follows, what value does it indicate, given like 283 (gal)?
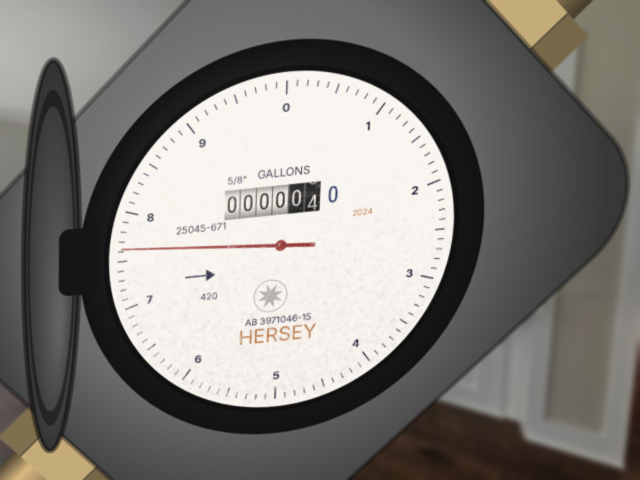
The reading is 37.6 (gal)
